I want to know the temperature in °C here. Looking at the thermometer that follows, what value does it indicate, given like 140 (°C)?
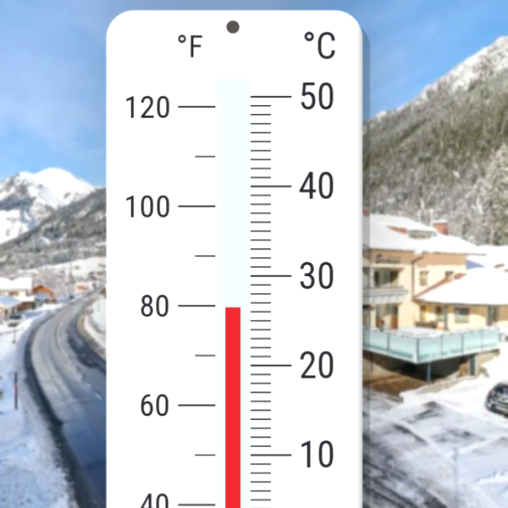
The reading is 26.5 (°C)
